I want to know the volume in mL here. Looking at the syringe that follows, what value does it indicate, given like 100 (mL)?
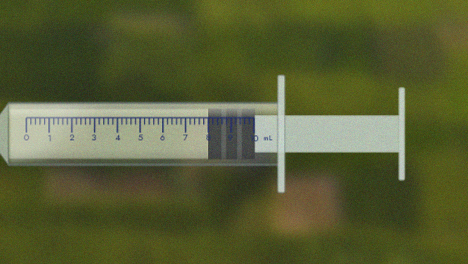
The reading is 8 (mL)
